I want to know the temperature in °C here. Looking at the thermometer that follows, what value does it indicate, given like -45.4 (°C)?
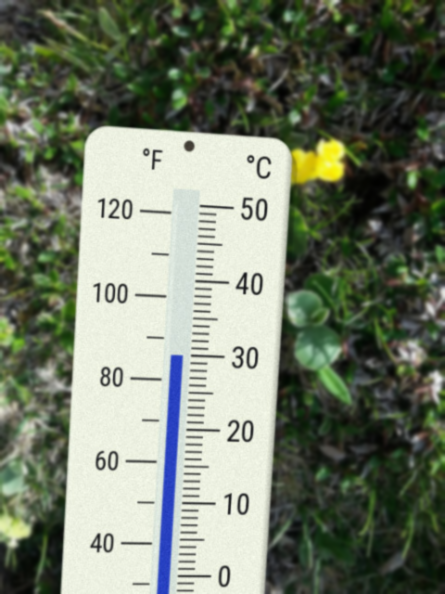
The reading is 30 (°C)
